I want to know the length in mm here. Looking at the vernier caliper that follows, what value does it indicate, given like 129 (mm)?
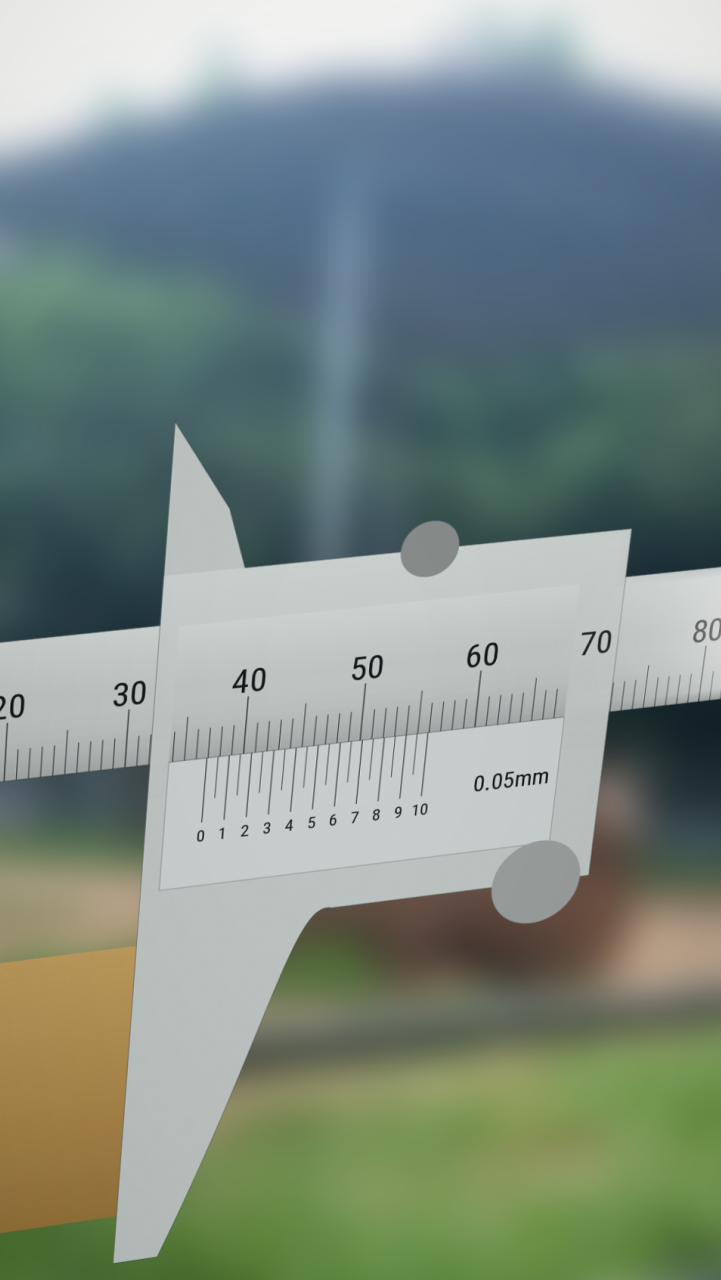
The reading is 36.9 (mm)
